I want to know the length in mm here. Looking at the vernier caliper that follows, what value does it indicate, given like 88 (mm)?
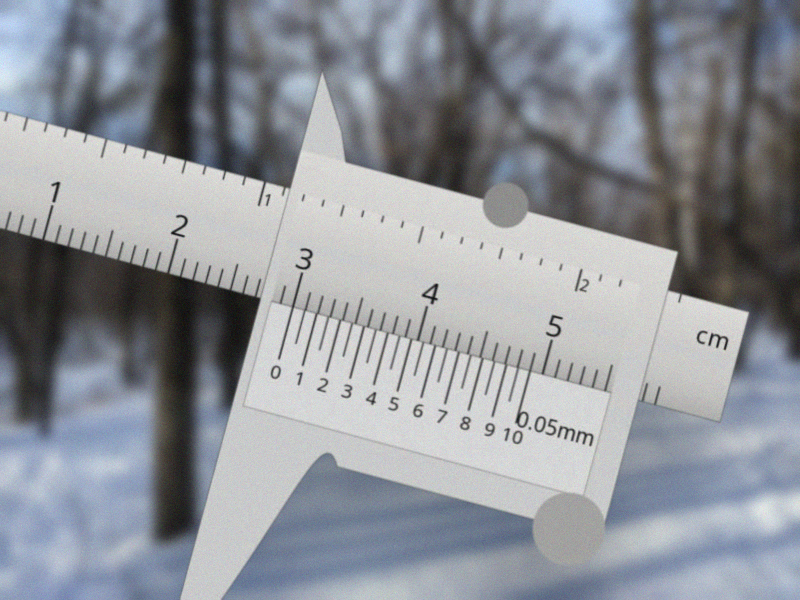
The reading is 30.0 (mm)
